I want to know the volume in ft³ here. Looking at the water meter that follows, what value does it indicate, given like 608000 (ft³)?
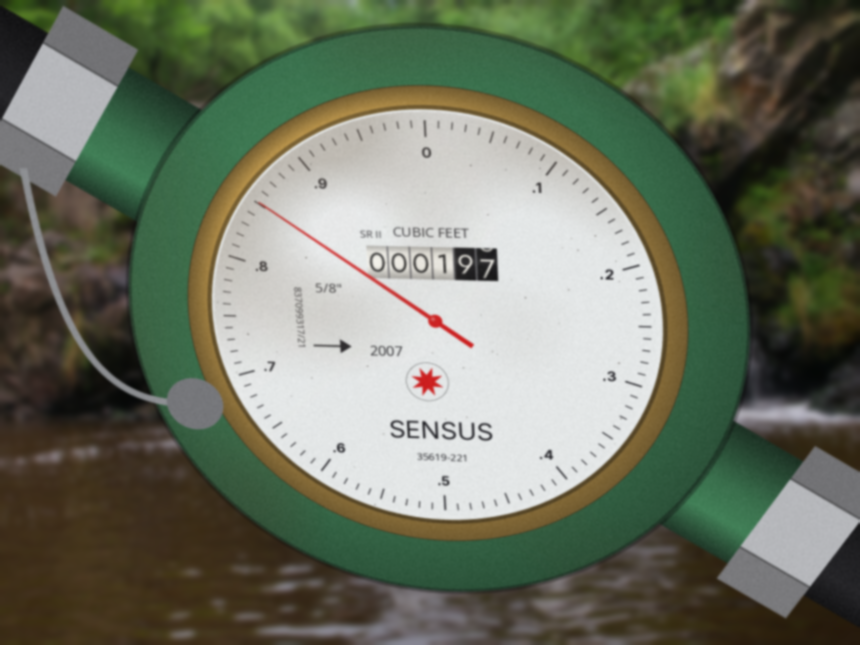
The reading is 196.85 (ft³)
